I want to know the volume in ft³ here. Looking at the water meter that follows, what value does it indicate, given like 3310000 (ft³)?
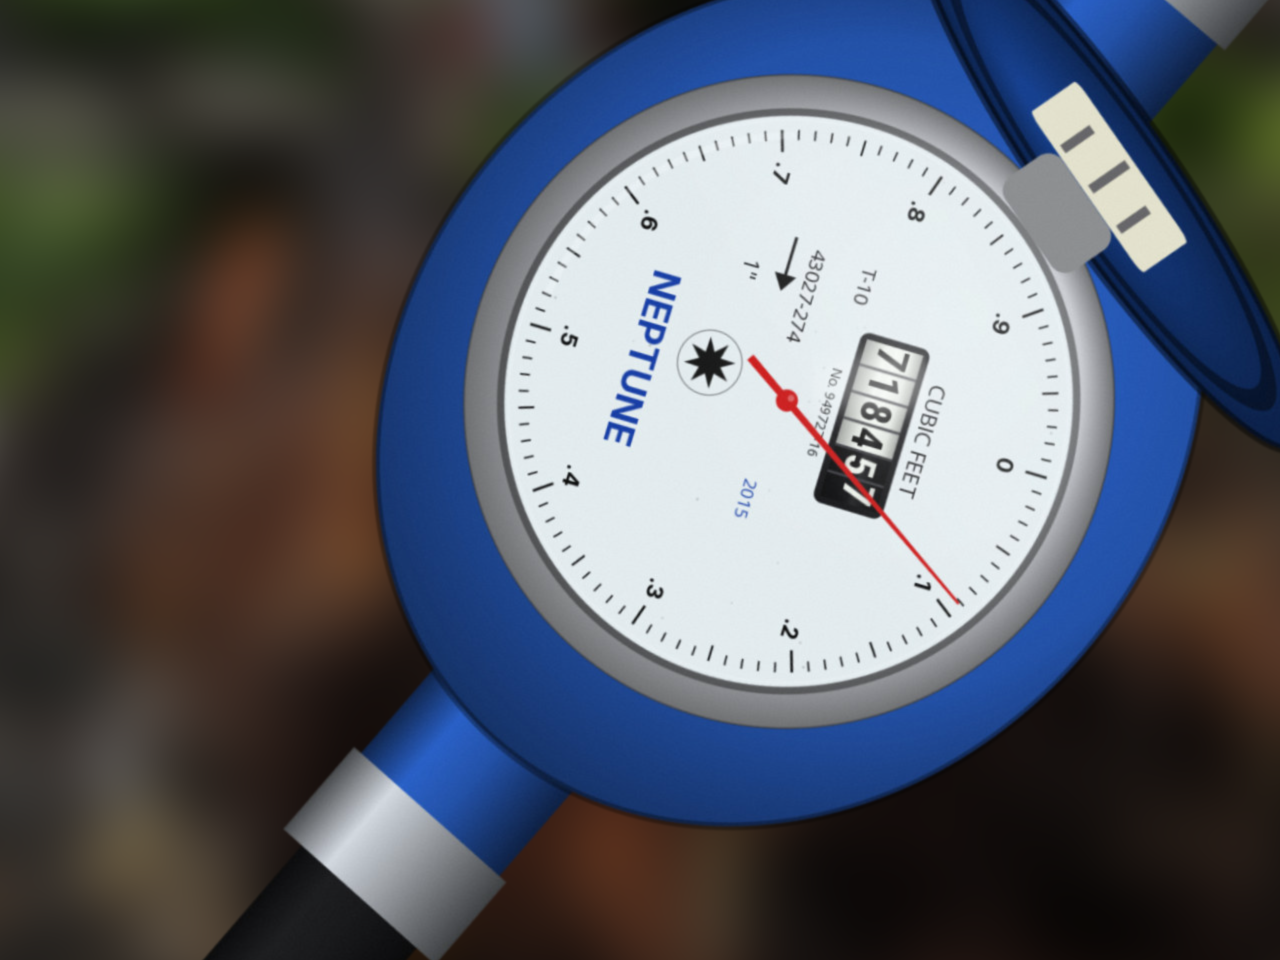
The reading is 718457.09 (ft³)
